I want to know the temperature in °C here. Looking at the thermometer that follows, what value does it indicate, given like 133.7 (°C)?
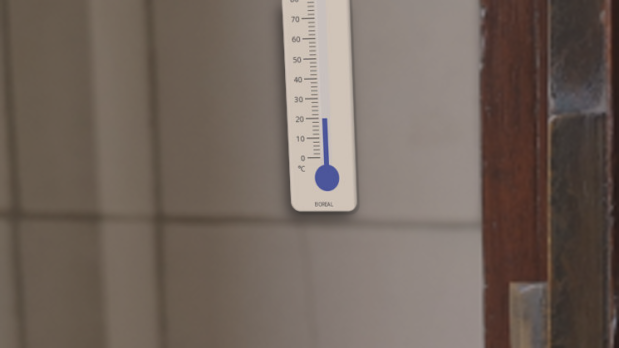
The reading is 20 (°C)
